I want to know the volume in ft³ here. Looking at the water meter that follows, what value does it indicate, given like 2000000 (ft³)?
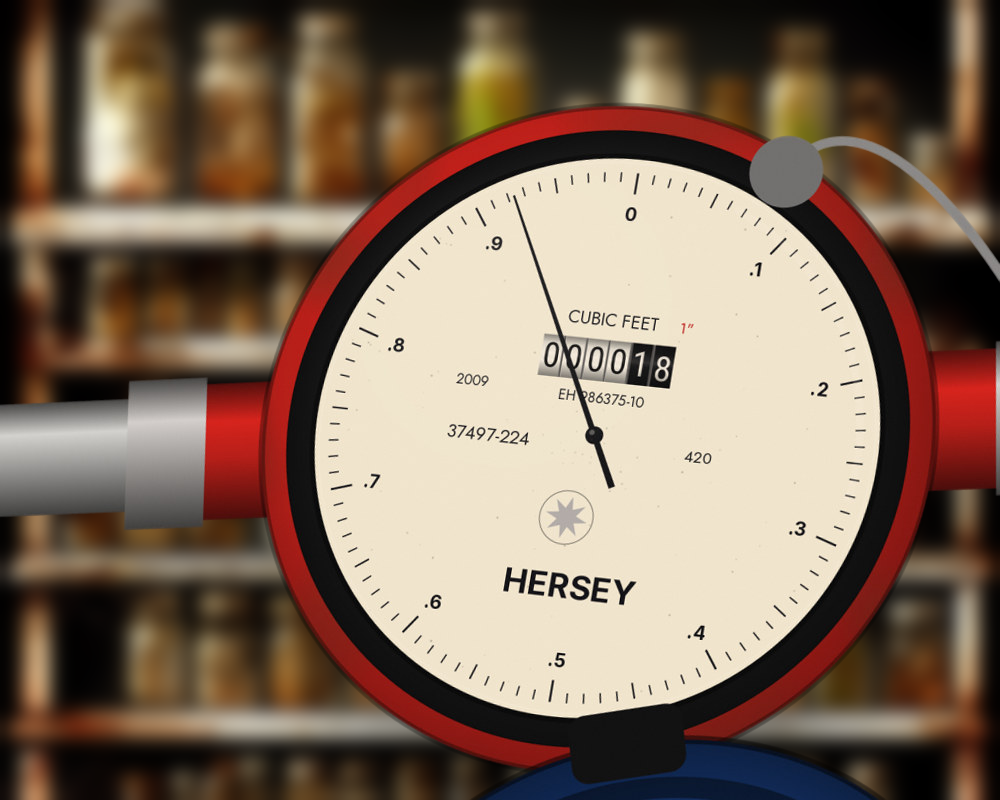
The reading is 17.92 (ft³)
